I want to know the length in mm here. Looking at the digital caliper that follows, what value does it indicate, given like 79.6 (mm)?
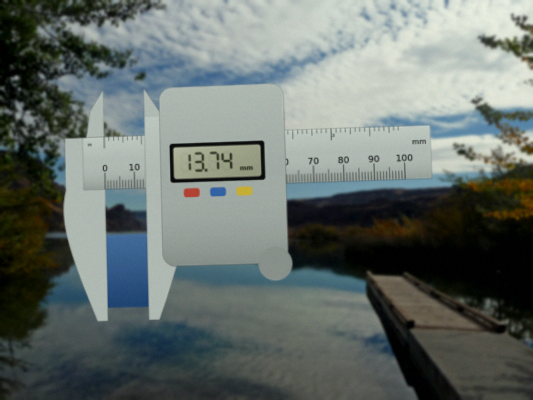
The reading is 13.74 (mm)
